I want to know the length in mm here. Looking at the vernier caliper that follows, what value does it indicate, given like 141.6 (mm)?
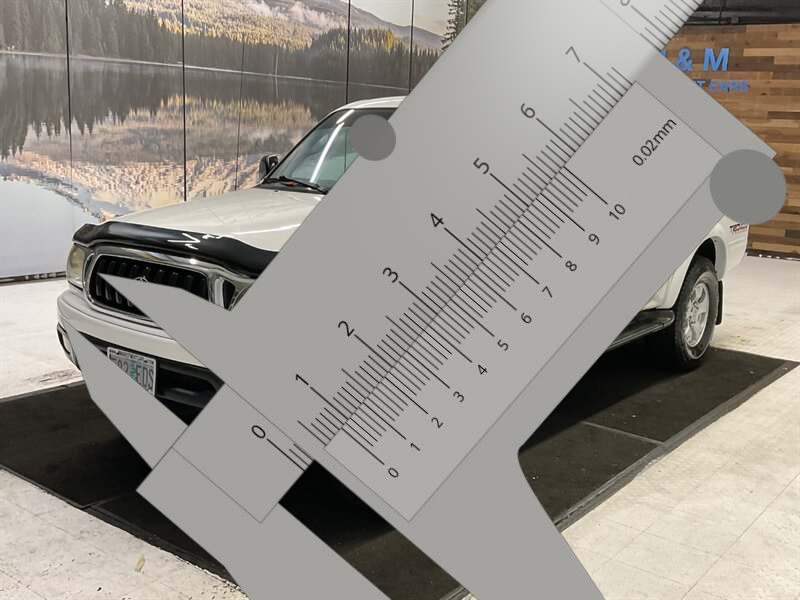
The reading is 8.4 (mm)
